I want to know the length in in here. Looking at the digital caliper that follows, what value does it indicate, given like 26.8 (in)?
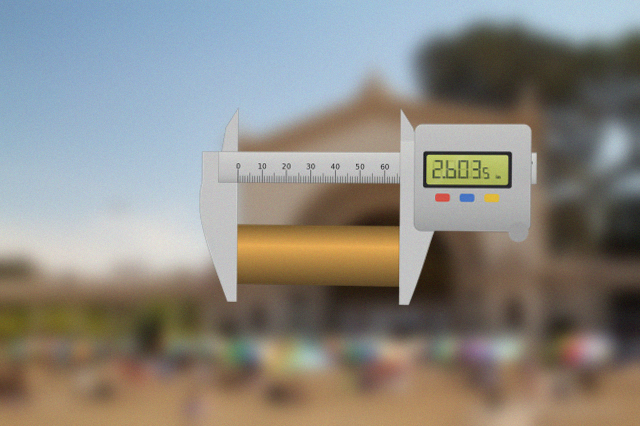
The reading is 2.6035 (in)
